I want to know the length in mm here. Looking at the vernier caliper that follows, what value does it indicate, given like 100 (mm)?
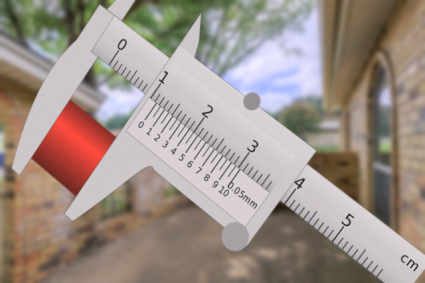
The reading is 11.4 (mm)
